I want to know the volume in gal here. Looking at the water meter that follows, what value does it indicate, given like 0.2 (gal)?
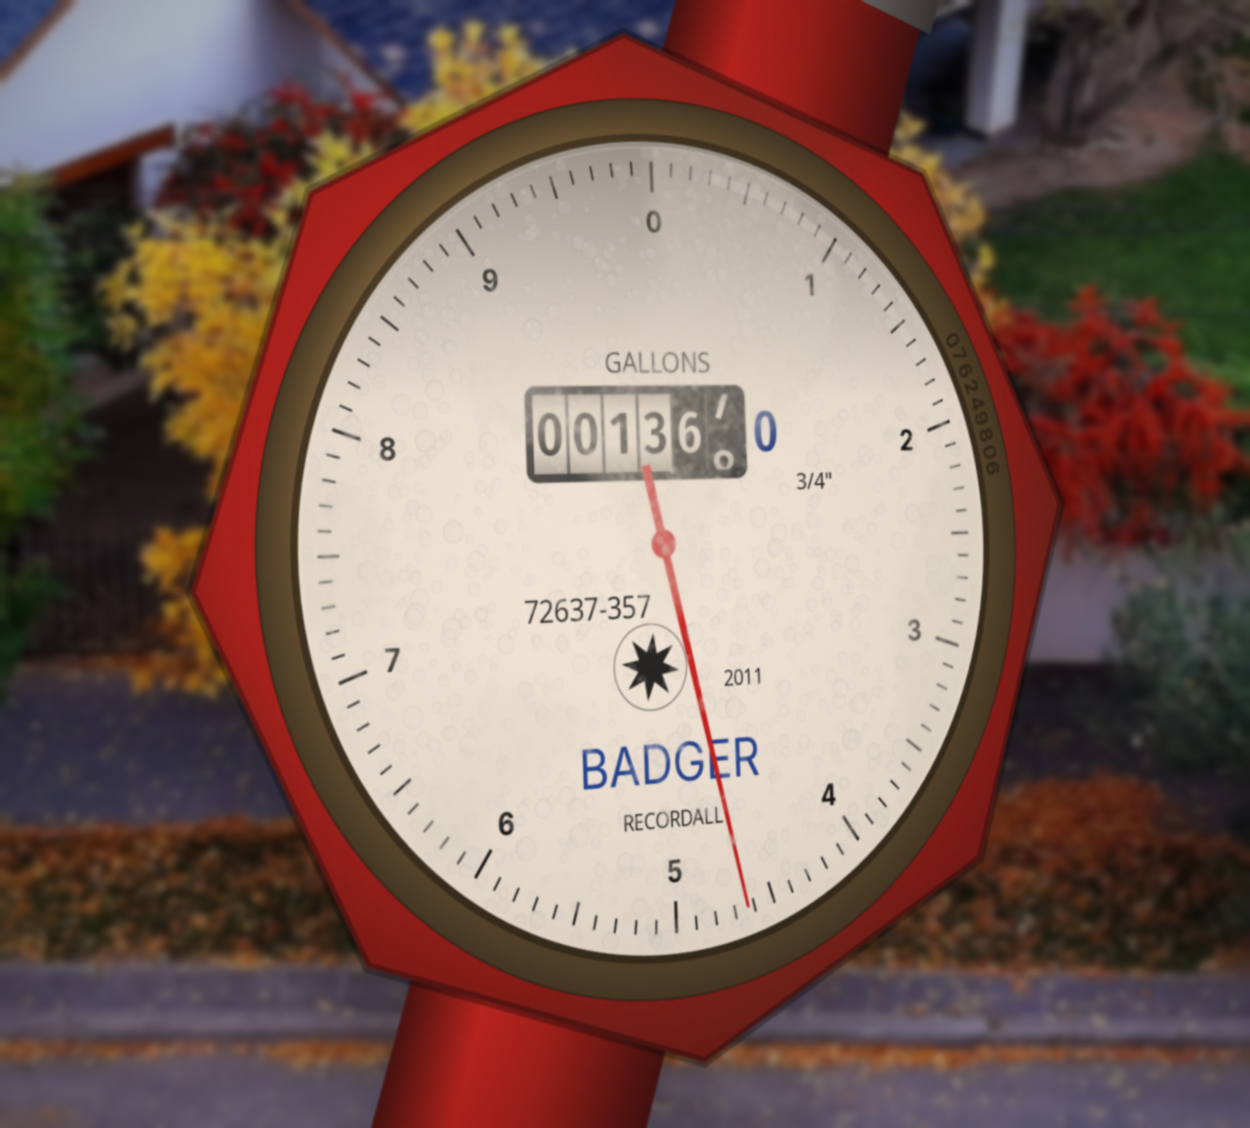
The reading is 13674.6 (gal)
